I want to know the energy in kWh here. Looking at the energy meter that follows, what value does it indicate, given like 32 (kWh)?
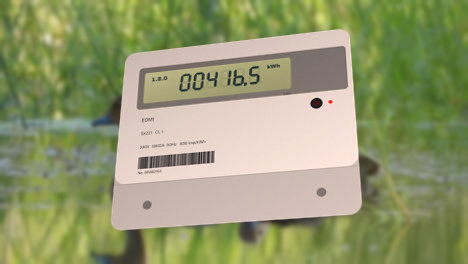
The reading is 416.5 (kWh)
